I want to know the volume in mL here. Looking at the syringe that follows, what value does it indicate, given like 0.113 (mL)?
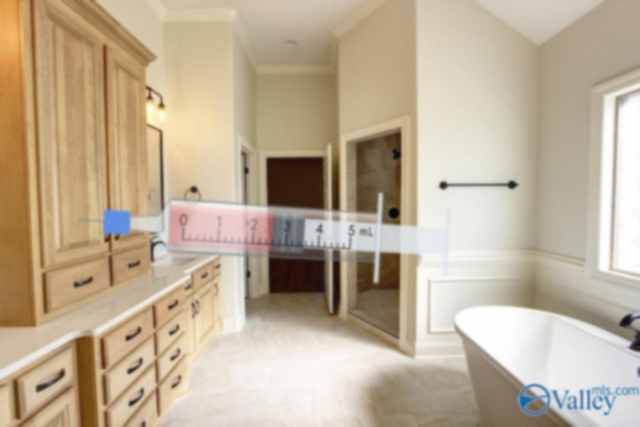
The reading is 2.6 (mL)
